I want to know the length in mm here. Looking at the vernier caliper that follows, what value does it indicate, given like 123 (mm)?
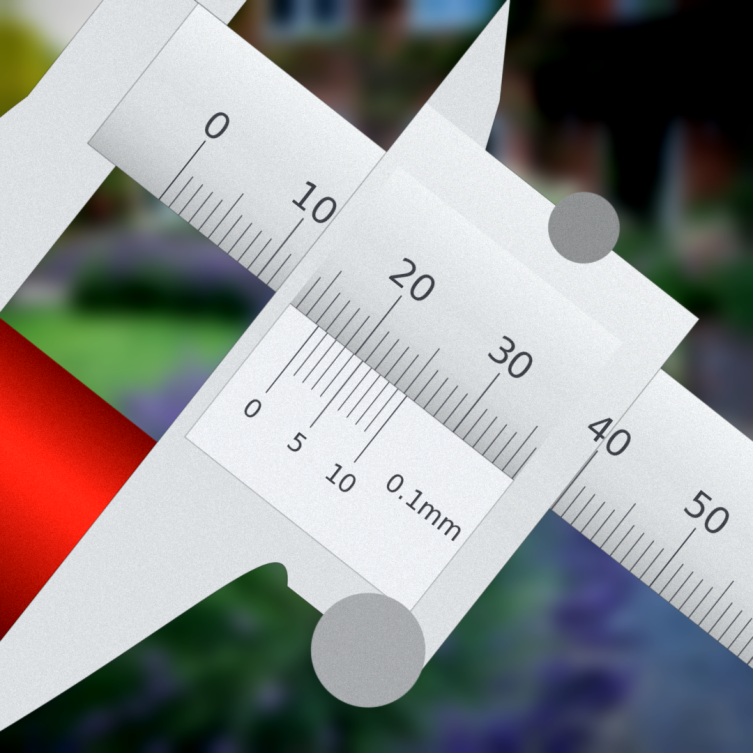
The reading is 16.3 (mm)
